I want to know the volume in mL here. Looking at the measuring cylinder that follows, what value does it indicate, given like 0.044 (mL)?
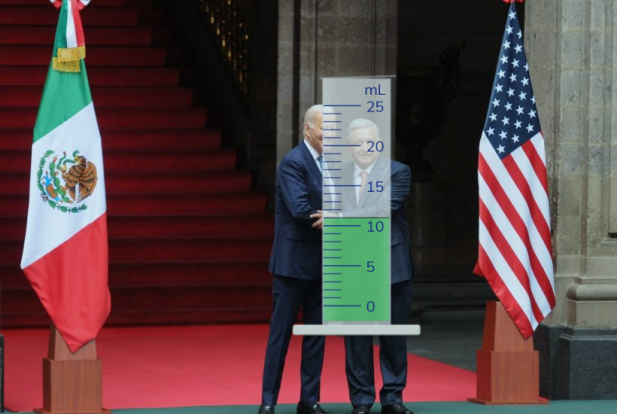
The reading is 11 (mL)
